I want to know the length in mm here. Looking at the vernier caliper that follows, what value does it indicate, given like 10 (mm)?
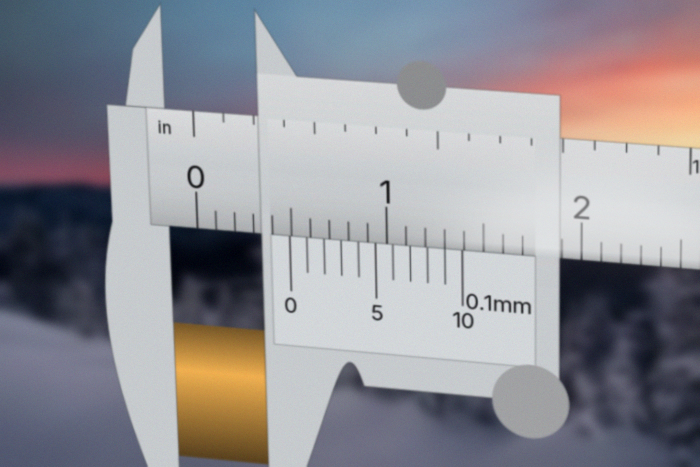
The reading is 4.9 (mm)
